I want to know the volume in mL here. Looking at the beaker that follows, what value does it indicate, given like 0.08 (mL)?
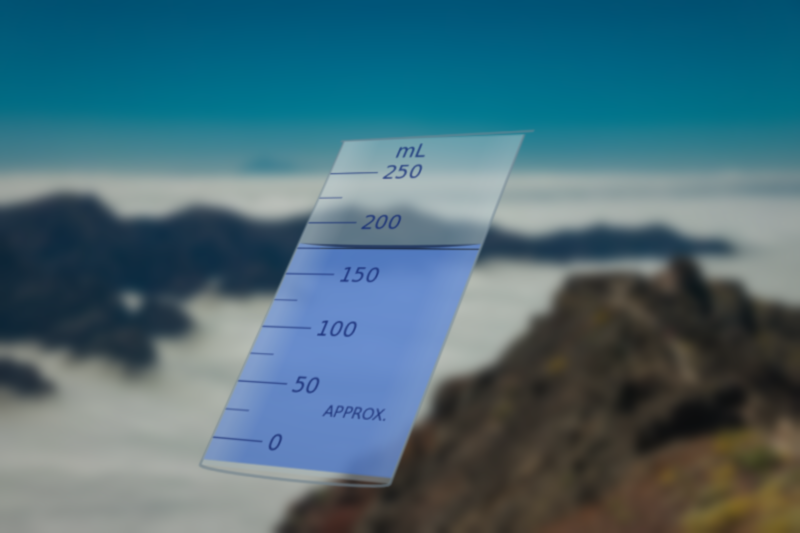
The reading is 175 (mL)
